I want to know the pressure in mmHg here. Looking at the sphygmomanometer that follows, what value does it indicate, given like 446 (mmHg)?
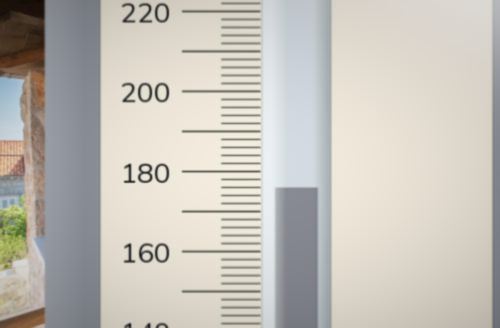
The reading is 176 (mmHg)
